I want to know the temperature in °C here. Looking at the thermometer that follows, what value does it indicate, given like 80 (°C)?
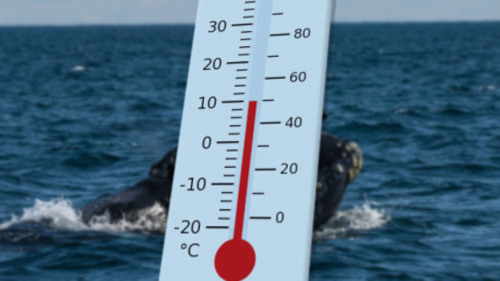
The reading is 10 (°C)
